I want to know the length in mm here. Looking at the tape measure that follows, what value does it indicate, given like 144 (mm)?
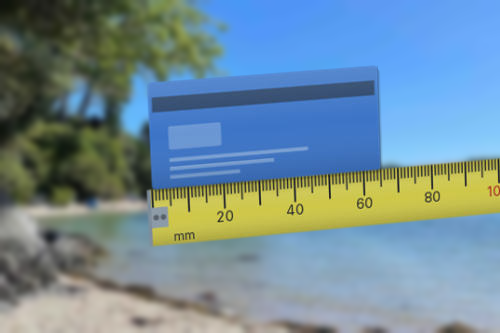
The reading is 65 (mm)
